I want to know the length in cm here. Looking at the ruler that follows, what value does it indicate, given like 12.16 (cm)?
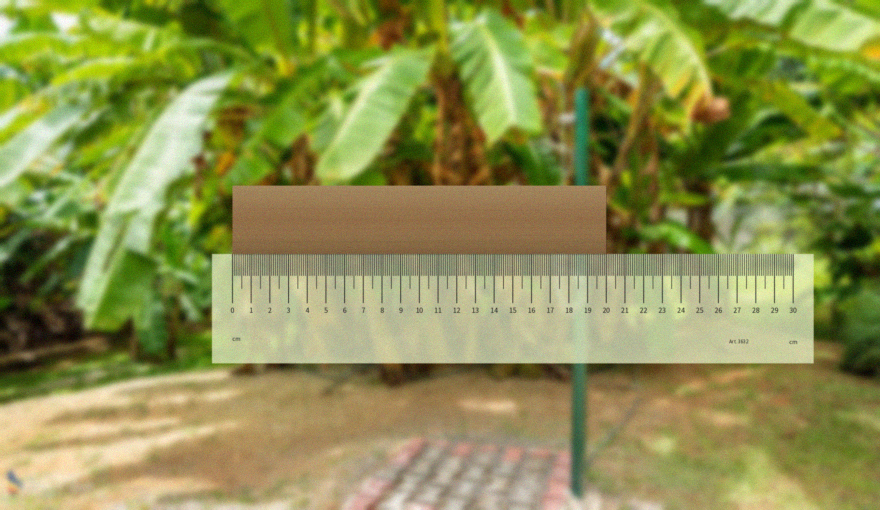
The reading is 20 (cm)
